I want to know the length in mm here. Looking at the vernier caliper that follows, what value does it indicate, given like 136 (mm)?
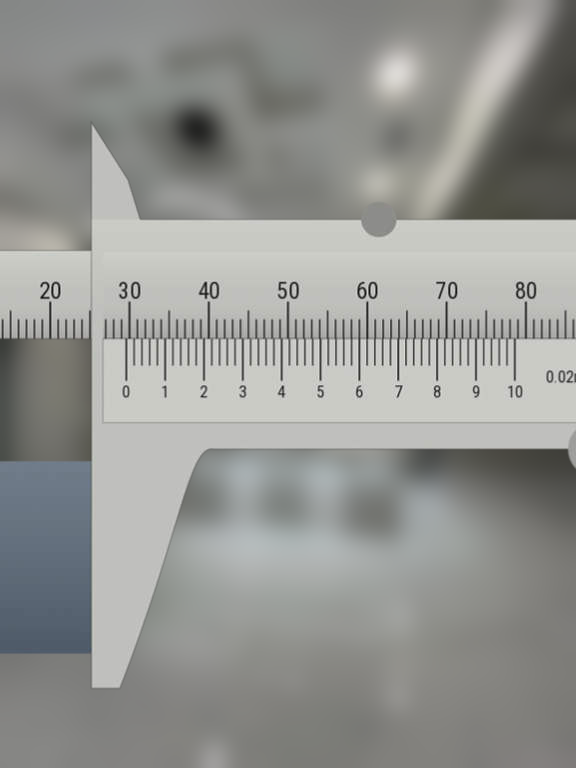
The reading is 29.6 (mm)
